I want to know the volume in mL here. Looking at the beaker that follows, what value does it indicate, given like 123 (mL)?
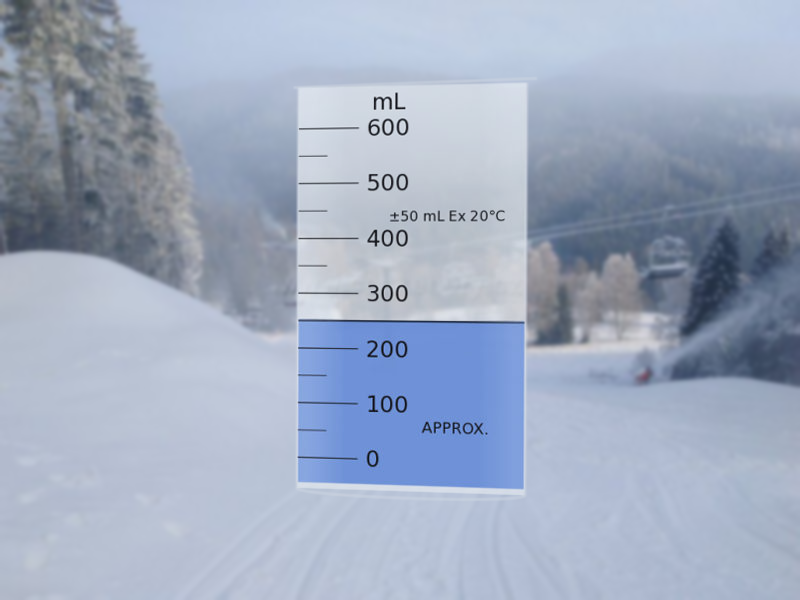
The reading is 250 (mL)
